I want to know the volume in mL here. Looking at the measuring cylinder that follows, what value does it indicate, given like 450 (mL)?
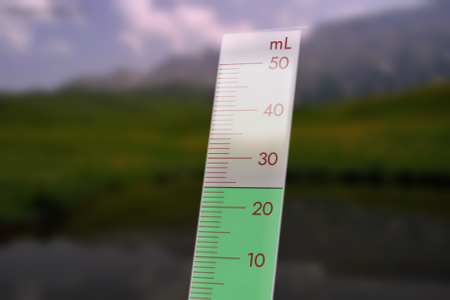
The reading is 24 (mL)
